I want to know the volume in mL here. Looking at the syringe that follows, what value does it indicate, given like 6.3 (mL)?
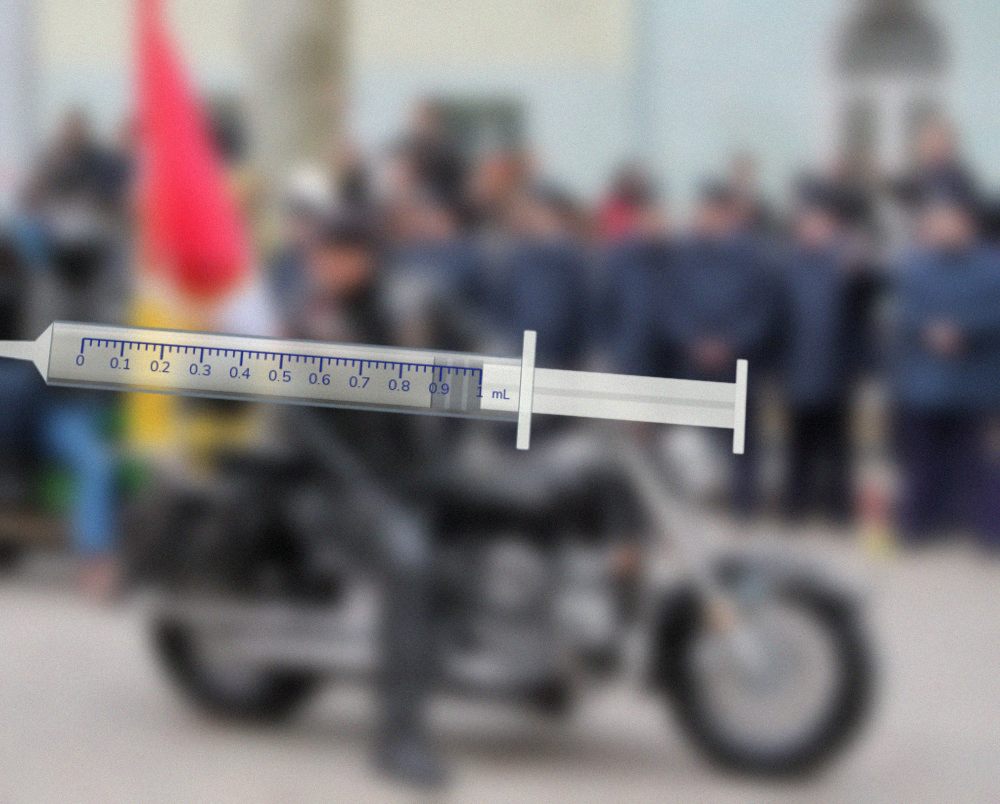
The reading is 0.88 (mL)
